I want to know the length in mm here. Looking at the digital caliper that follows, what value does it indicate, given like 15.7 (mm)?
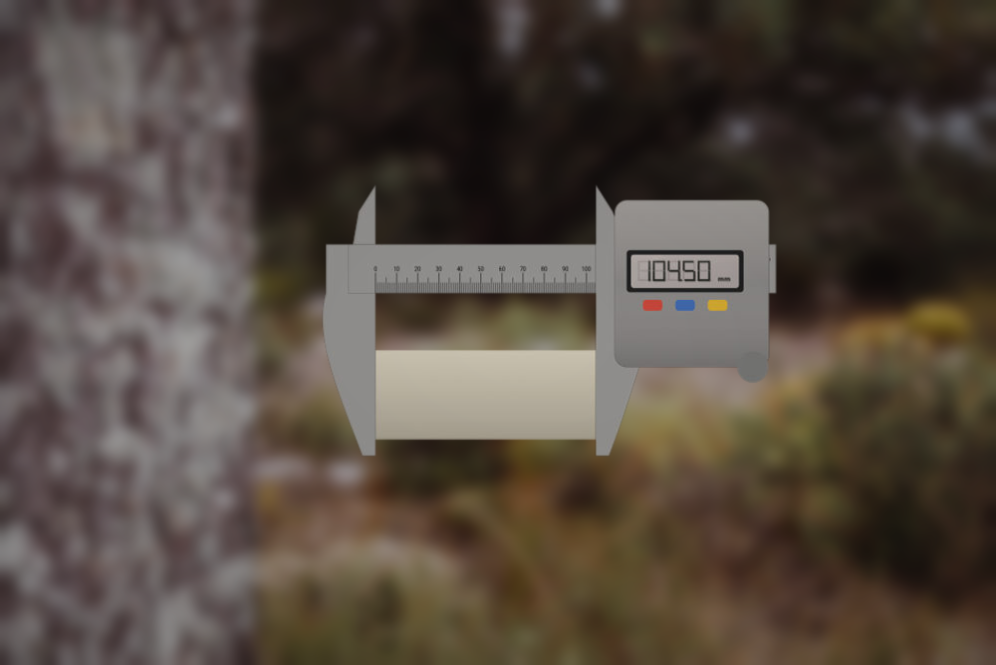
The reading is 104.50 (mm)
